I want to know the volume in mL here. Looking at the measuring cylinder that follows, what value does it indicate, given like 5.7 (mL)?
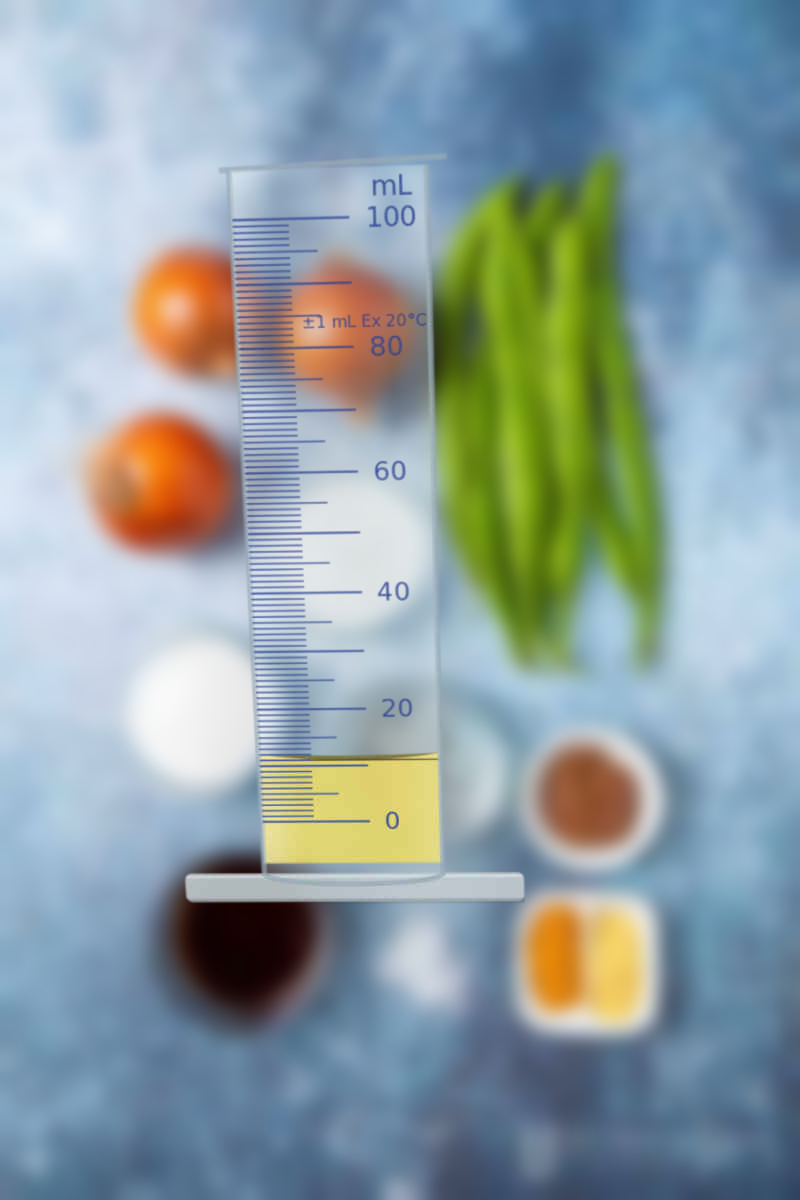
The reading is 11 (mL)
